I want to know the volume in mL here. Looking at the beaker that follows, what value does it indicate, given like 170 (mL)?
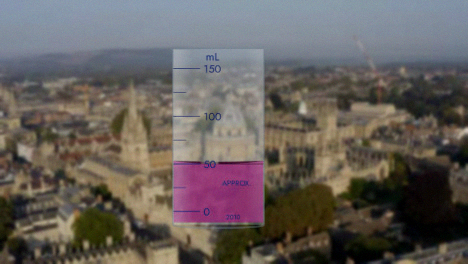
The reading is 50 (mL)
